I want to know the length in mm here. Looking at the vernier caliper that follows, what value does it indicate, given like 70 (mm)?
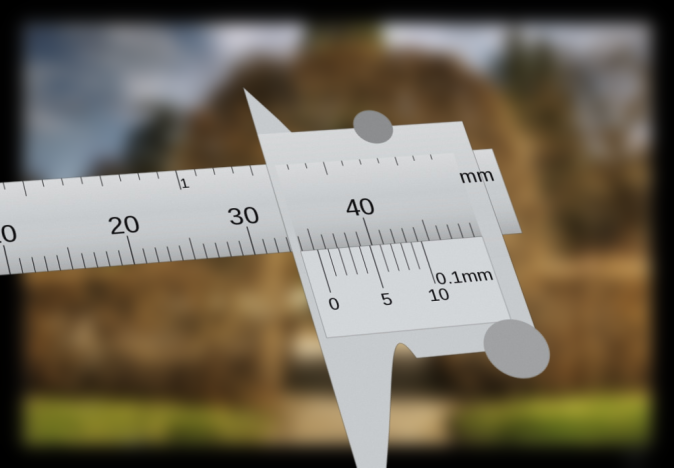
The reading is 35.3 (mm)
